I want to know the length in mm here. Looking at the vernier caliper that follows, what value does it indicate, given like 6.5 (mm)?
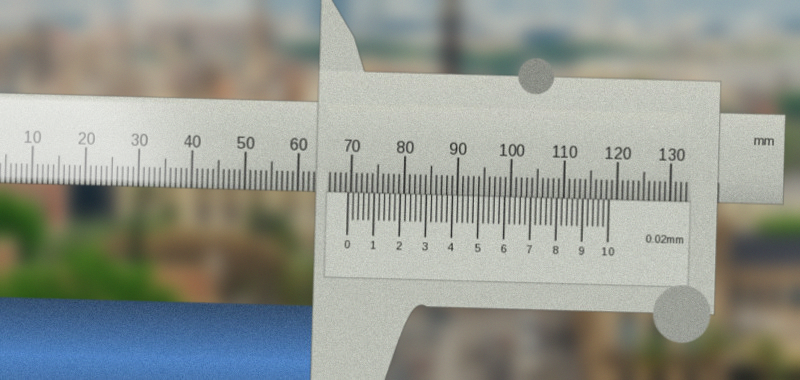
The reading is 69.5 (mm)
